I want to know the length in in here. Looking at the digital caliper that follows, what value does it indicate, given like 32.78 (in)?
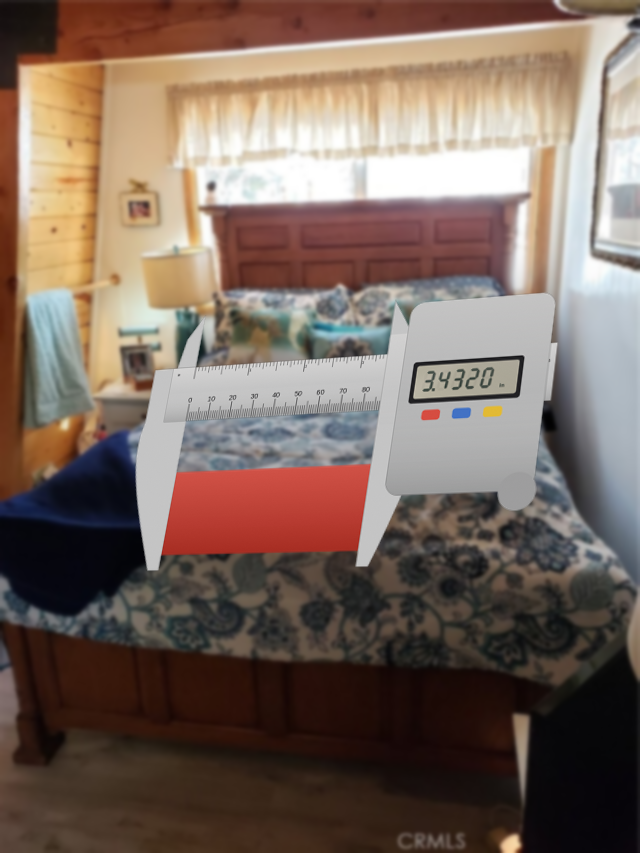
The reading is 3.4320 (in)
